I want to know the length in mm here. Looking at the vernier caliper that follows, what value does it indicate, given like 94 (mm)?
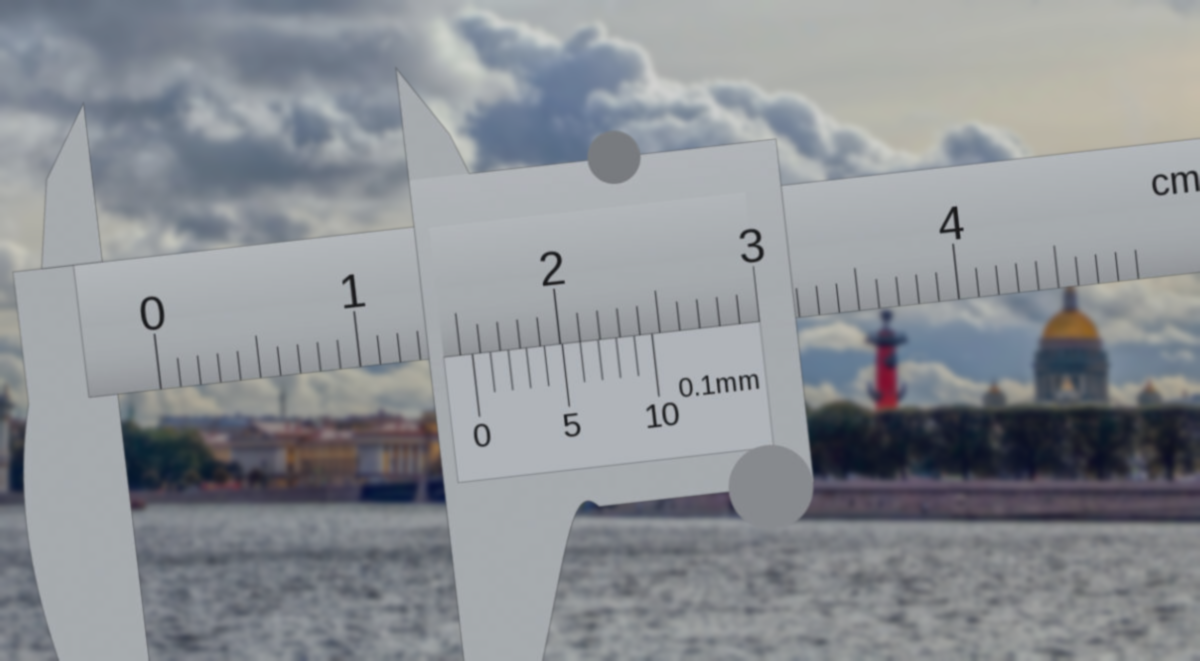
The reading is 15.6 (mm)
